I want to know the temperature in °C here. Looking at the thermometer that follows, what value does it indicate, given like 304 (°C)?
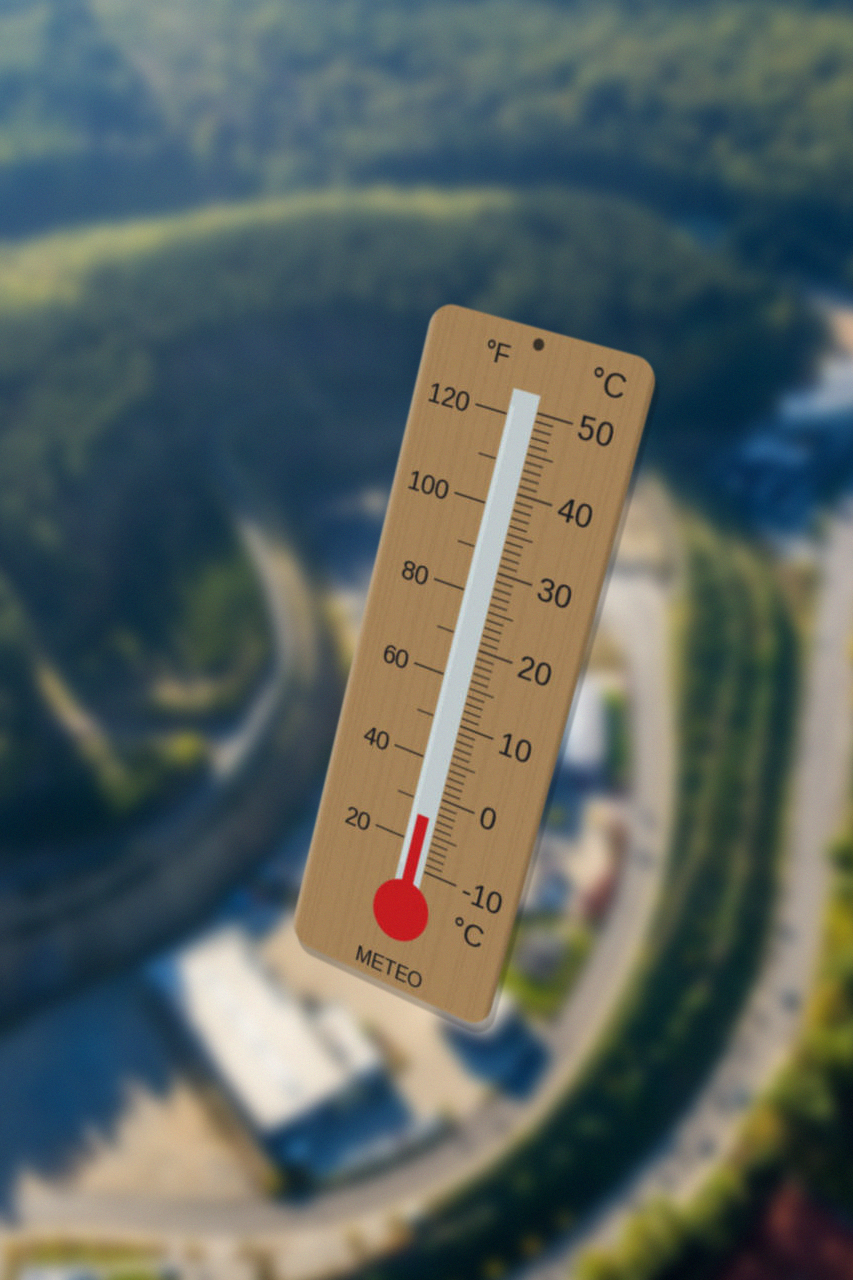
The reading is -3 (°C)
